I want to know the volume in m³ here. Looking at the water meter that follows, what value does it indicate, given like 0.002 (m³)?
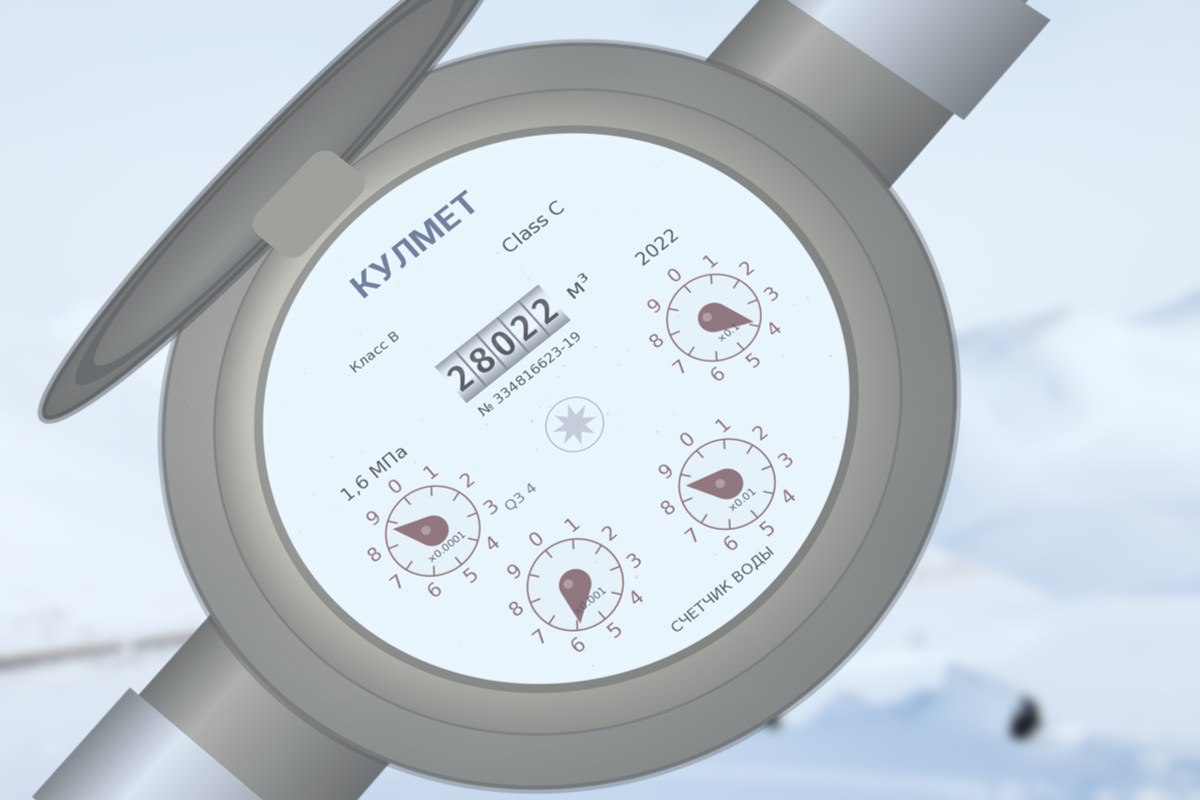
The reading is 28022.3858 (m³)
